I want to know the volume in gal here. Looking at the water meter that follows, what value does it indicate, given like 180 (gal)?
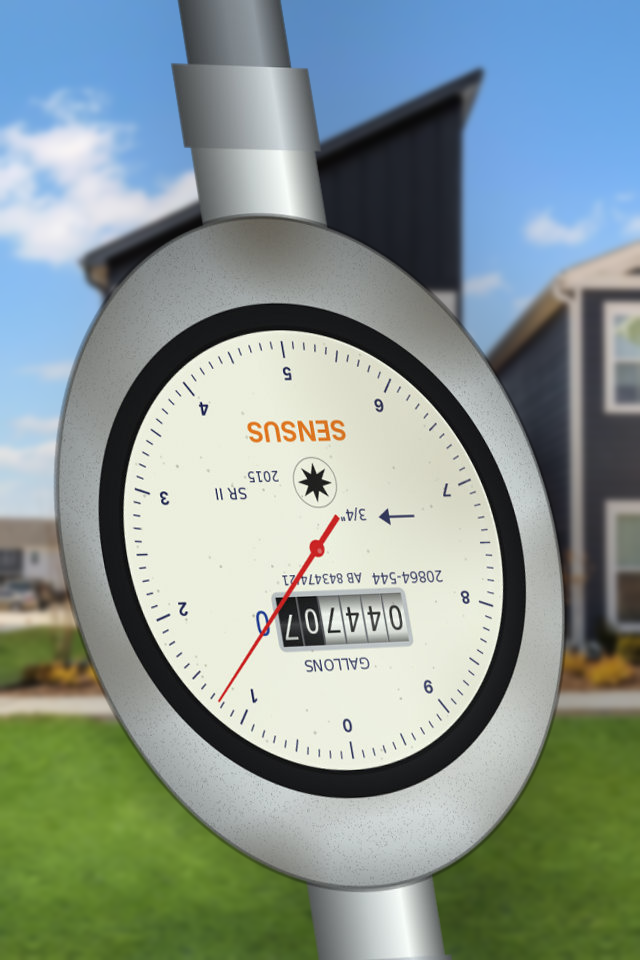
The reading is 447071.2 (gal)
